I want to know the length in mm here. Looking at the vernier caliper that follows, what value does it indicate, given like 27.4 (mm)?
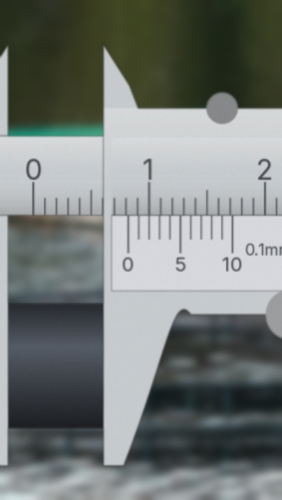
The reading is 8.2 (mm)
